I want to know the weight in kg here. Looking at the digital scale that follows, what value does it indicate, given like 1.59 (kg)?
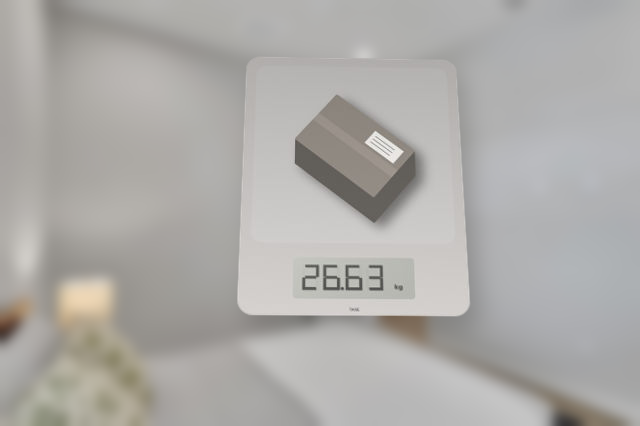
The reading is 26.63 (kg)
